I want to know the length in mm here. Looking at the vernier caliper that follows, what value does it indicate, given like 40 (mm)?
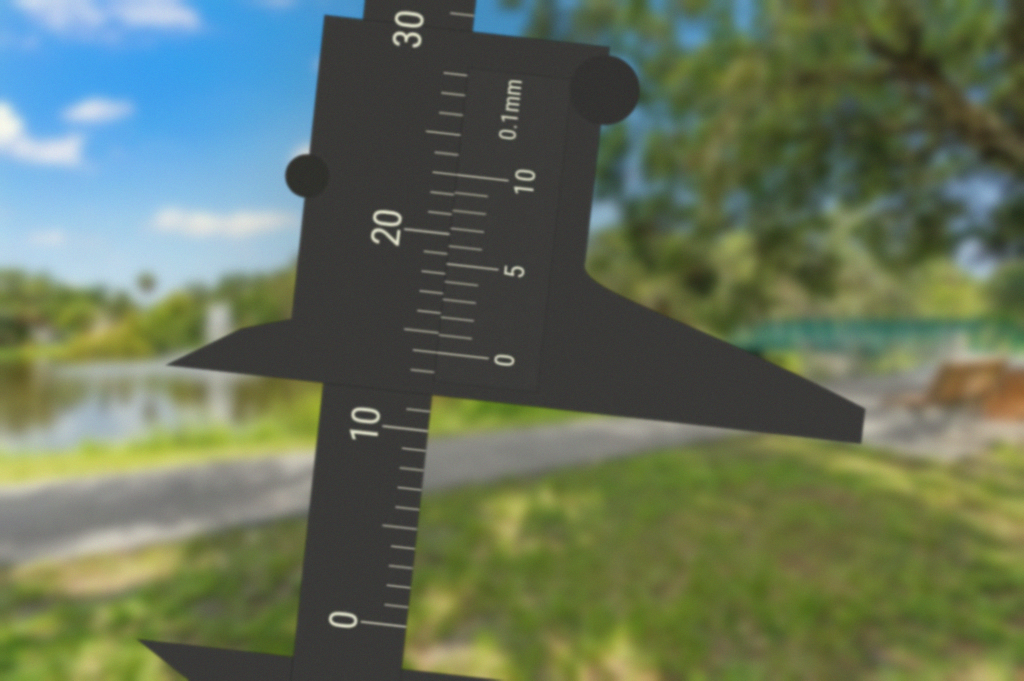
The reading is 14.0 (mm)
